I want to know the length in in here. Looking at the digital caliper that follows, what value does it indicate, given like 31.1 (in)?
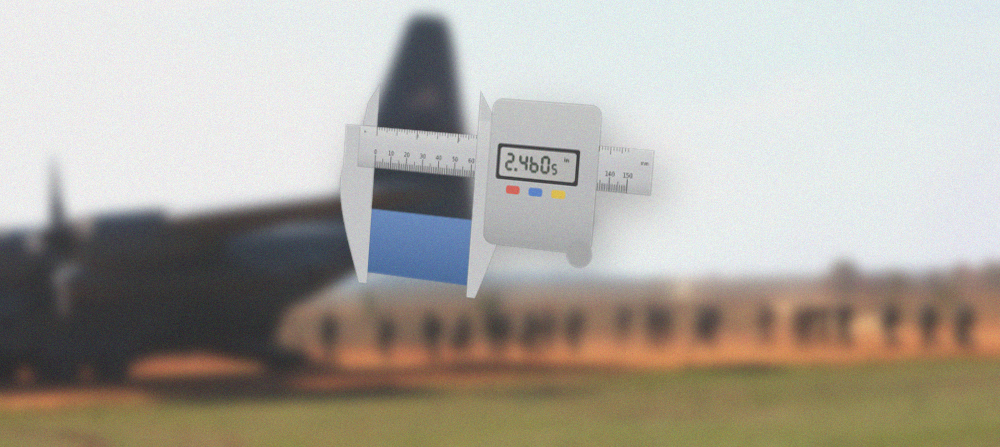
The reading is 2.4605 (in)
